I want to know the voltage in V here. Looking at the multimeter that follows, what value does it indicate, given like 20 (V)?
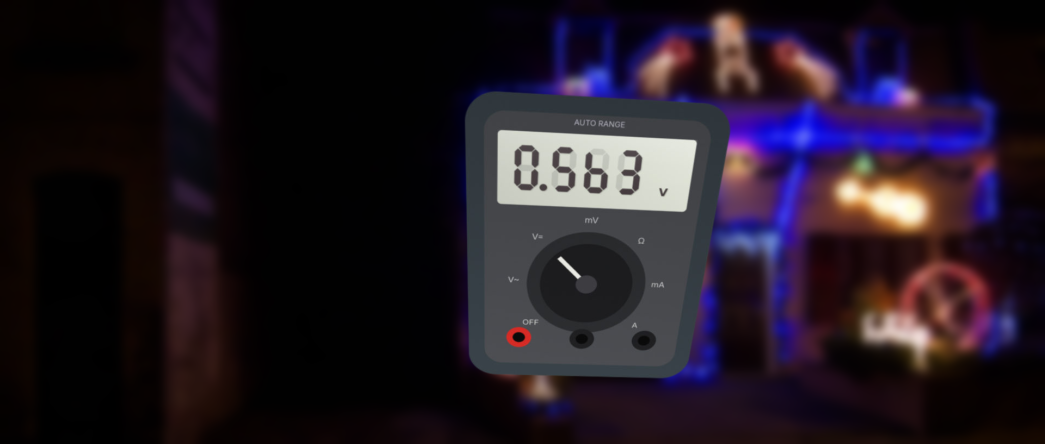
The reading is 0.563 (V)
